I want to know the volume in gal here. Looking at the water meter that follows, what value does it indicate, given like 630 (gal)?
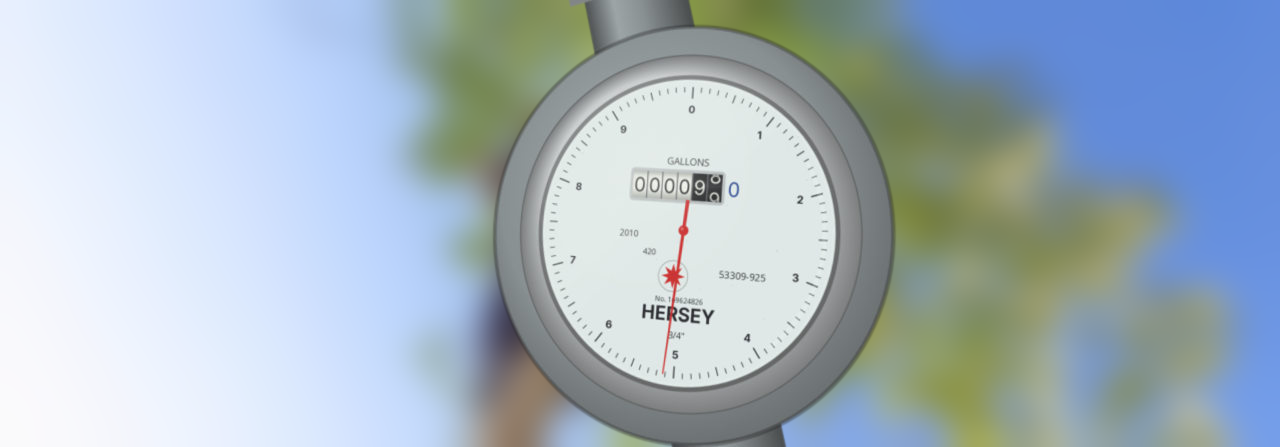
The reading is 985.1 (gal)
